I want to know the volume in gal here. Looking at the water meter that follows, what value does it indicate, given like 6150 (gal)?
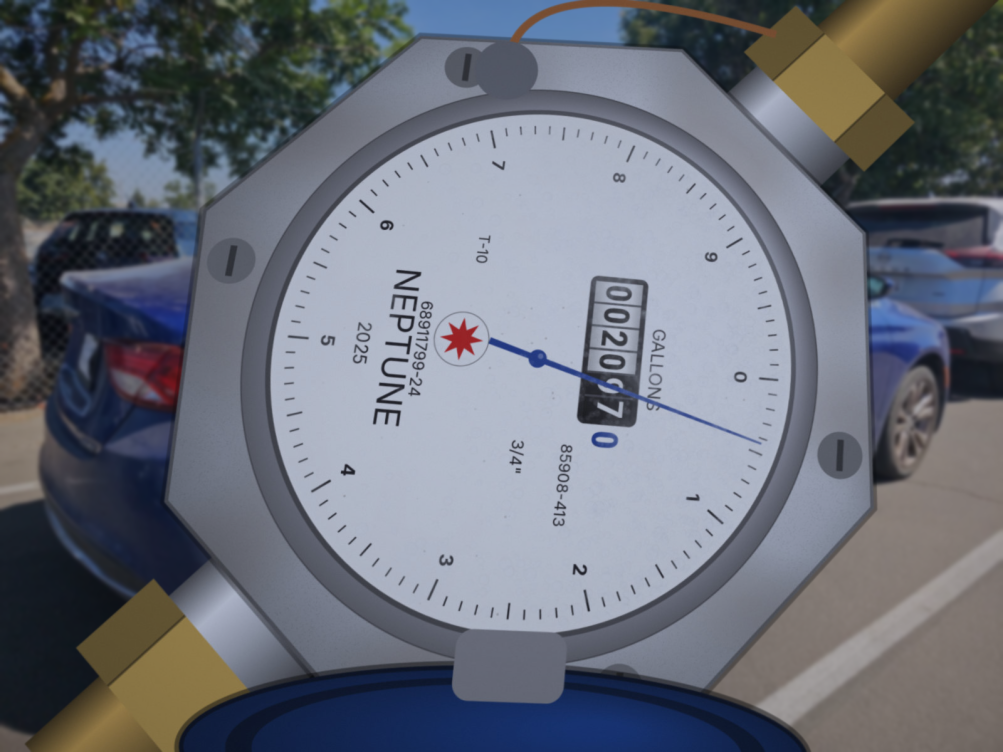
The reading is 20970.4 (gal)
